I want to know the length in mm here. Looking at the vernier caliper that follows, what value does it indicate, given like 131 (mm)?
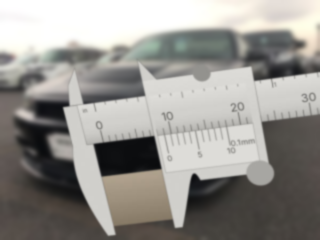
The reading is 9.0 (mm)
